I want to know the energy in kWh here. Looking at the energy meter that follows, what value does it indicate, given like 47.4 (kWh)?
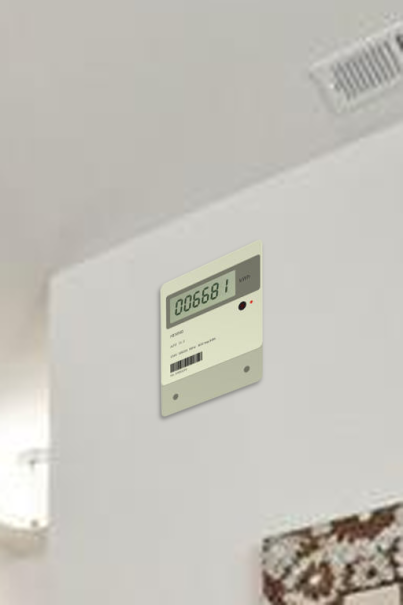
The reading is 6681 (kWh)
